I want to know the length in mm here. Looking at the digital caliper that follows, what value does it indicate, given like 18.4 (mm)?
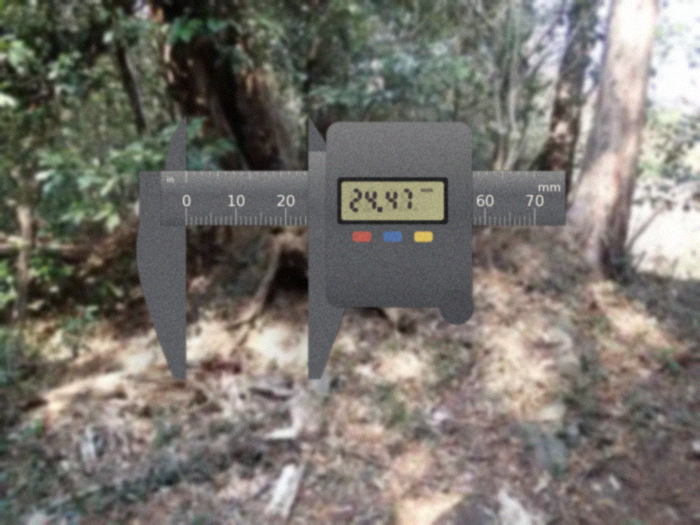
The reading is 24.47 (mm)
